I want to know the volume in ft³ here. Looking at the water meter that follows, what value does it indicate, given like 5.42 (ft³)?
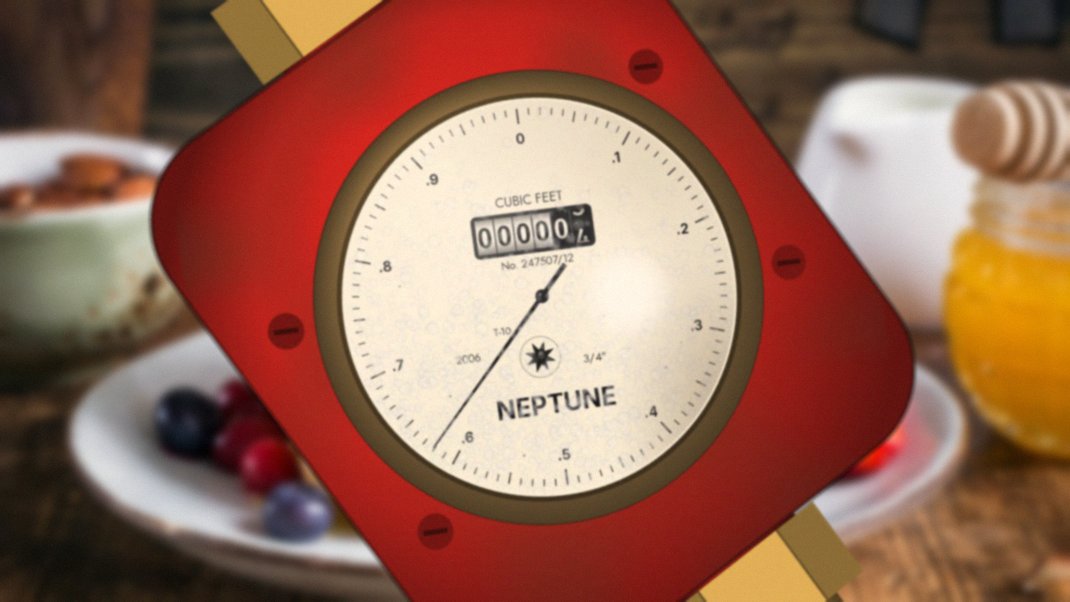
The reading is 3.62 (ft³)
